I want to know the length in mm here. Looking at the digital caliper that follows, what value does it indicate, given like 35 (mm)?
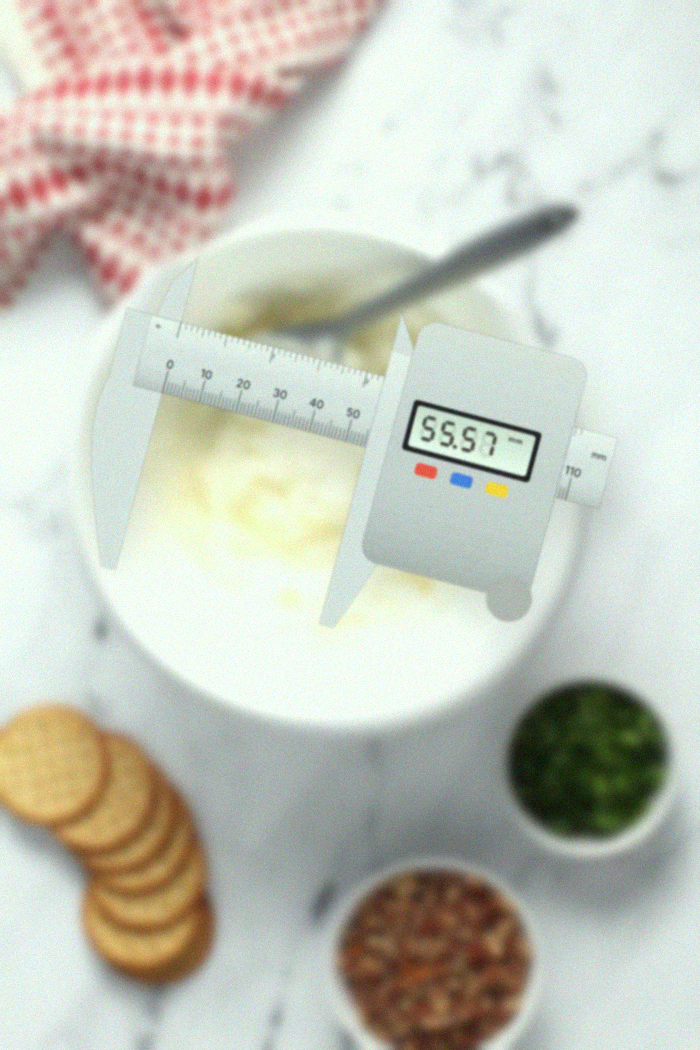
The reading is 55.57 (mm)
